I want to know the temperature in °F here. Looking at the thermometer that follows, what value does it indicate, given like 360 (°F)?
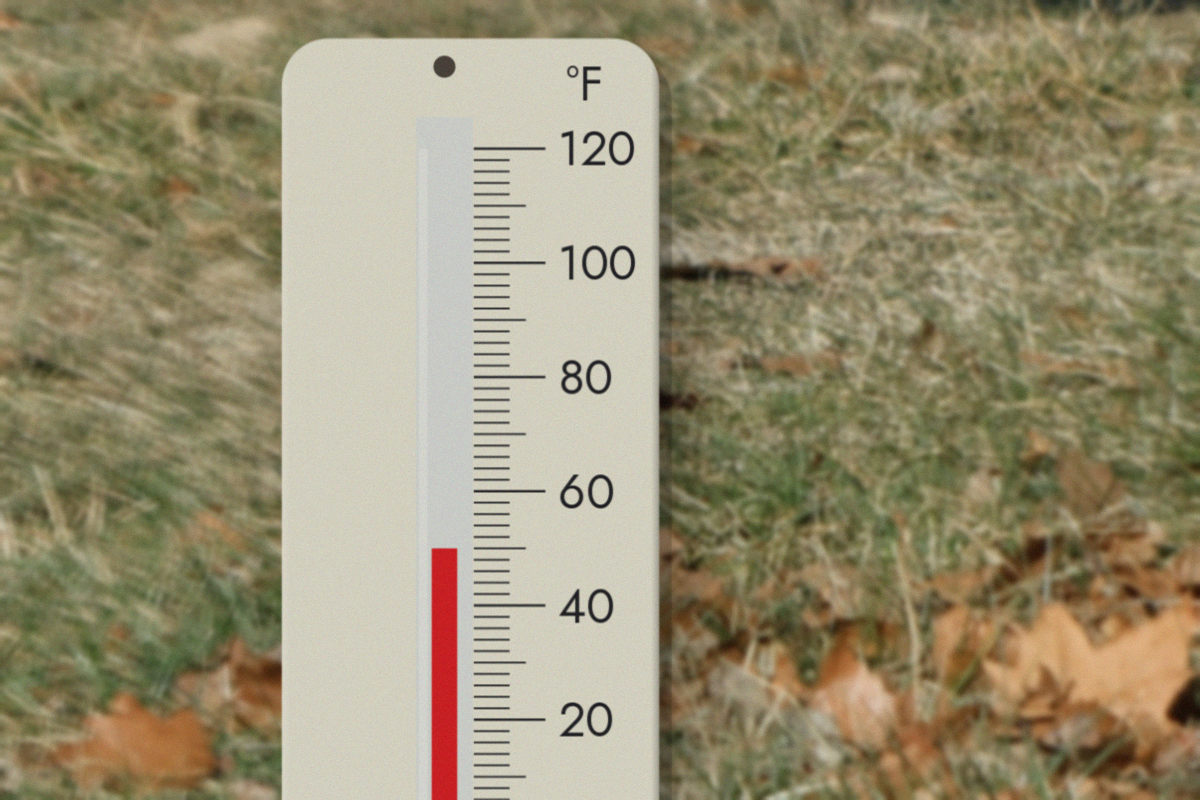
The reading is 50 (°F)
